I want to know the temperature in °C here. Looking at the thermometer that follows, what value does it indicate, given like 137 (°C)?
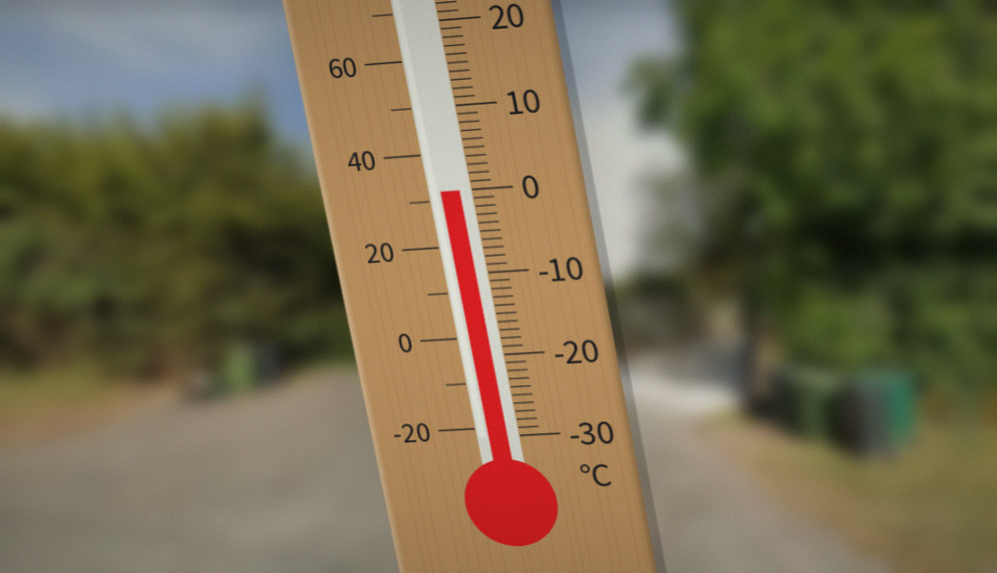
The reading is 0 (°C)
